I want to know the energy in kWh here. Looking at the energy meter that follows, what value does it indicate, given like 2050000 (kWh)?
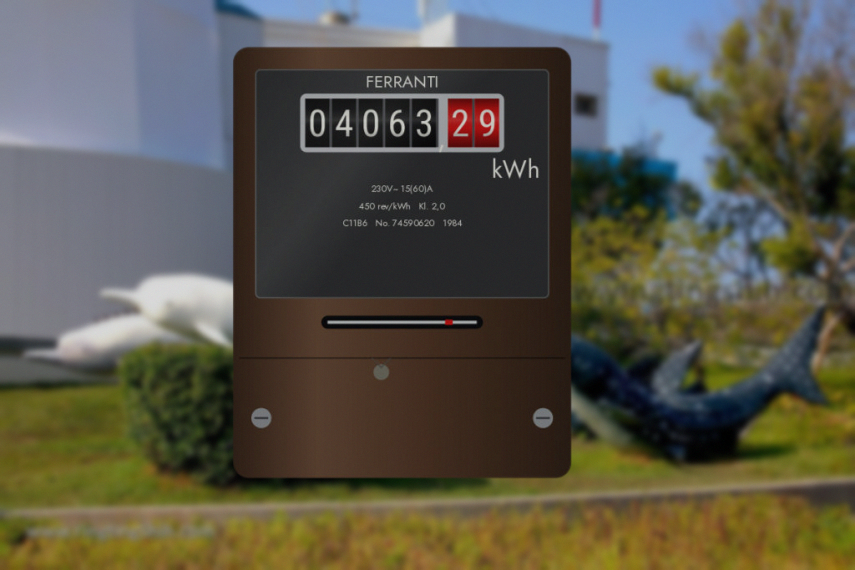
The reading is 4063.29 (kWh)
